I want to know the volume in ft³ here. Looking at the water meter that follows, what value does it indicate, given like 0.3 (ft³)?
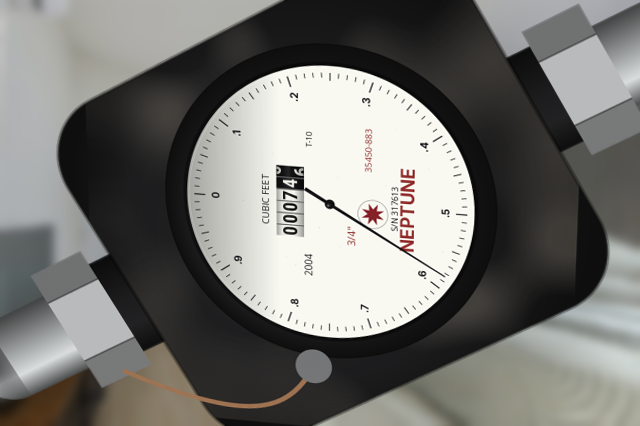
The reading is 745.58 (ft³)
